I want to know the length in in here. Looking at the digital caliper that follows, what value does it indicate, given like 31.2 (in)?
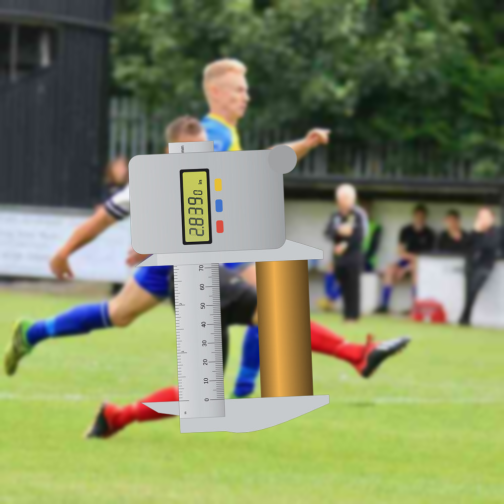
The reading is 2.8390 (in)
